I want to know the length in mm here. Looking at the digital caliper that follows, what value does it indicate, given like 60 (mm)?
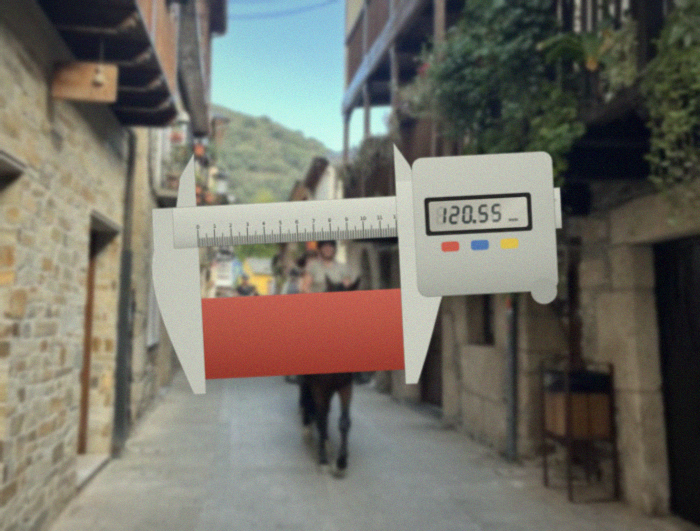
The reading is 120.55 (mm)
